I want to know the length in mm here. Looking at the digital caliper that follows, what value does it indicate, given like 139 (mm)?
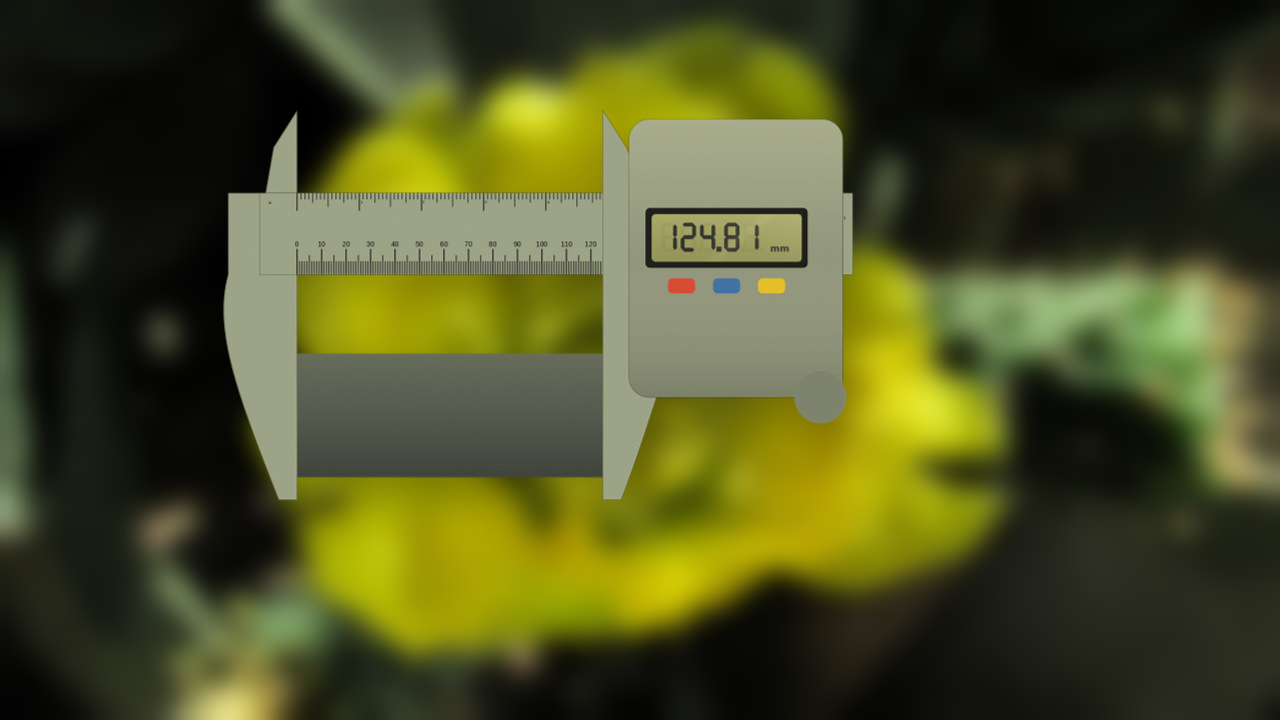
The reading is 124.81 (mm)
